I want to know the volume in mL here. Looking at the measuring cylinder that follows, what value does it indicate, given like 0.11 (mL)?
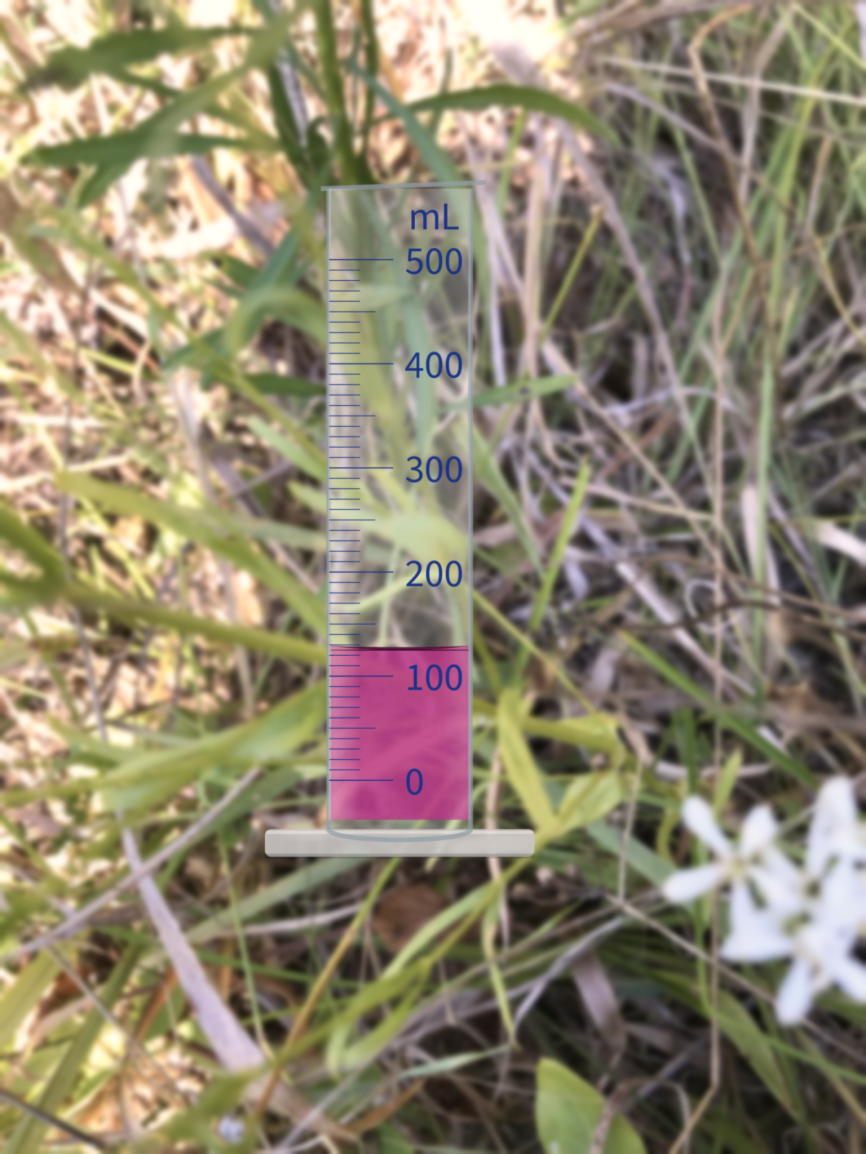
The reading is 125 (mL)
